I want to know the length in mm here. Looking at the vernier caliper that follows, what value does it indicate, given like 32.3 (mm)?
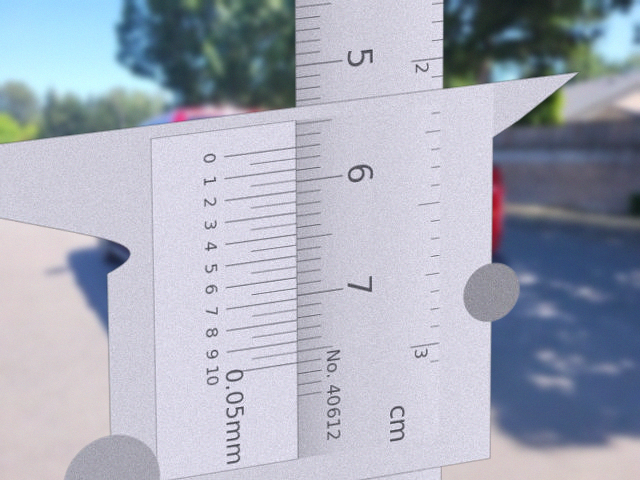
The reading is 57.0 (mm)
